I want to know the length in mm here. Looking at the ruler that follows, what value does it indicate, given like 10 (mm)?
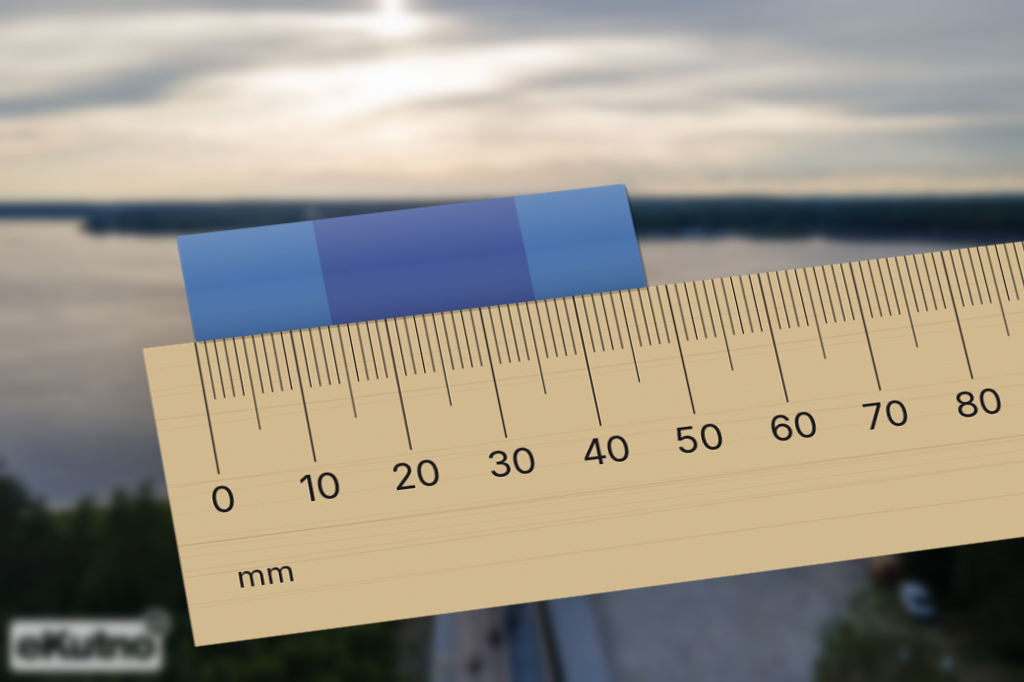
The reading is 48 (mm)
